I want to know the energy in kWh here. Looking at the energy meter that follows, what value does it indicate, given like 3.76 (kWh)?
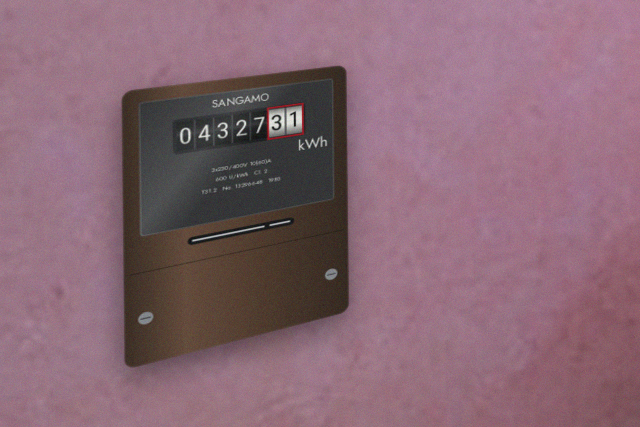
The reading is 4327.31 (kWh)
